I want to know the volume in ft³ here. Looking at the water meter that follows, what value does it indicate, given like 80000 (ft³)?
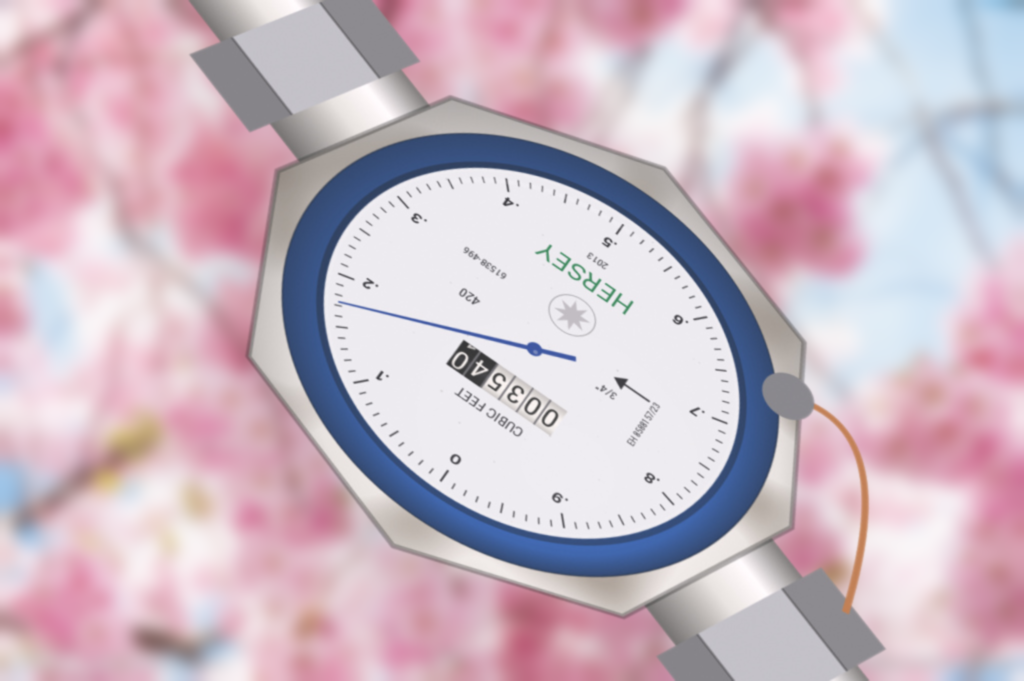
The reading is 3540.17 (ft³)
